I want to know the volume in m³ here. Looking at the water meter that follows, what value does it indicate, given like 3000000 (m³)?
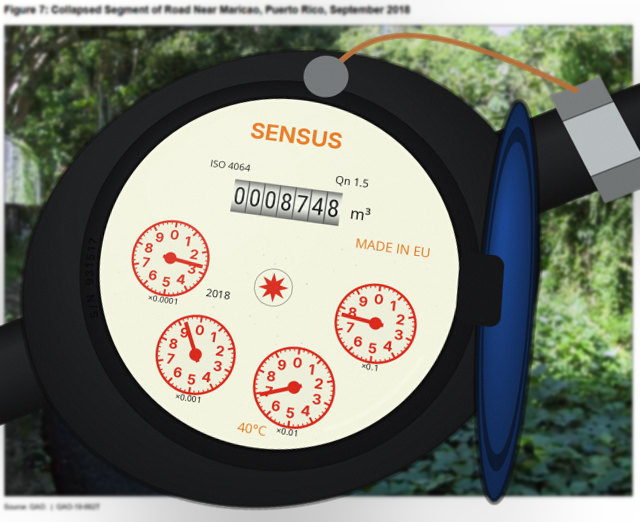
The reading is 8748.7692 (m³)
